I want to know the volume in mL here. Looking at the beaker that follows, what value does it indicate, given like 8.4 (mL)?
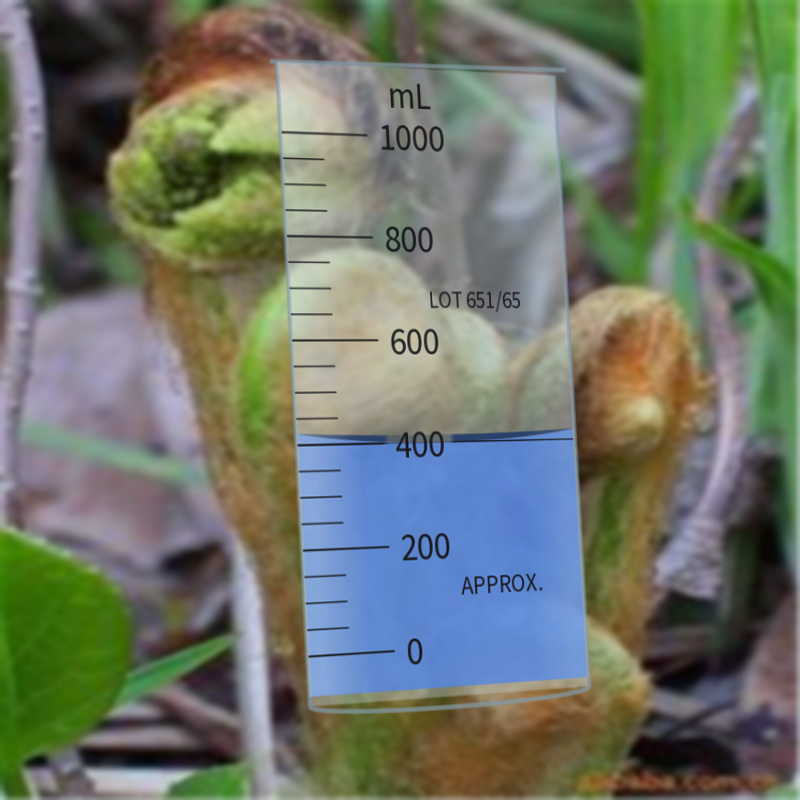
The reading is 400 (mL)
